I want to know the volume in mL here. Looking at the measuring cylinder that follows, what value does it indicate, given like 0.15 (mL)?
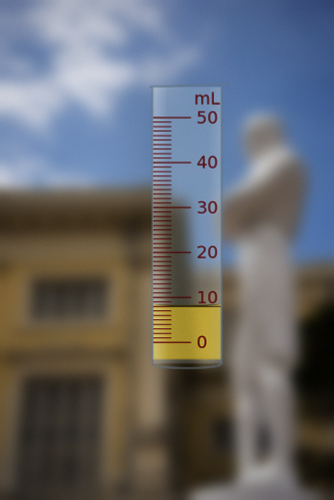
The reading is 8 (mL)
